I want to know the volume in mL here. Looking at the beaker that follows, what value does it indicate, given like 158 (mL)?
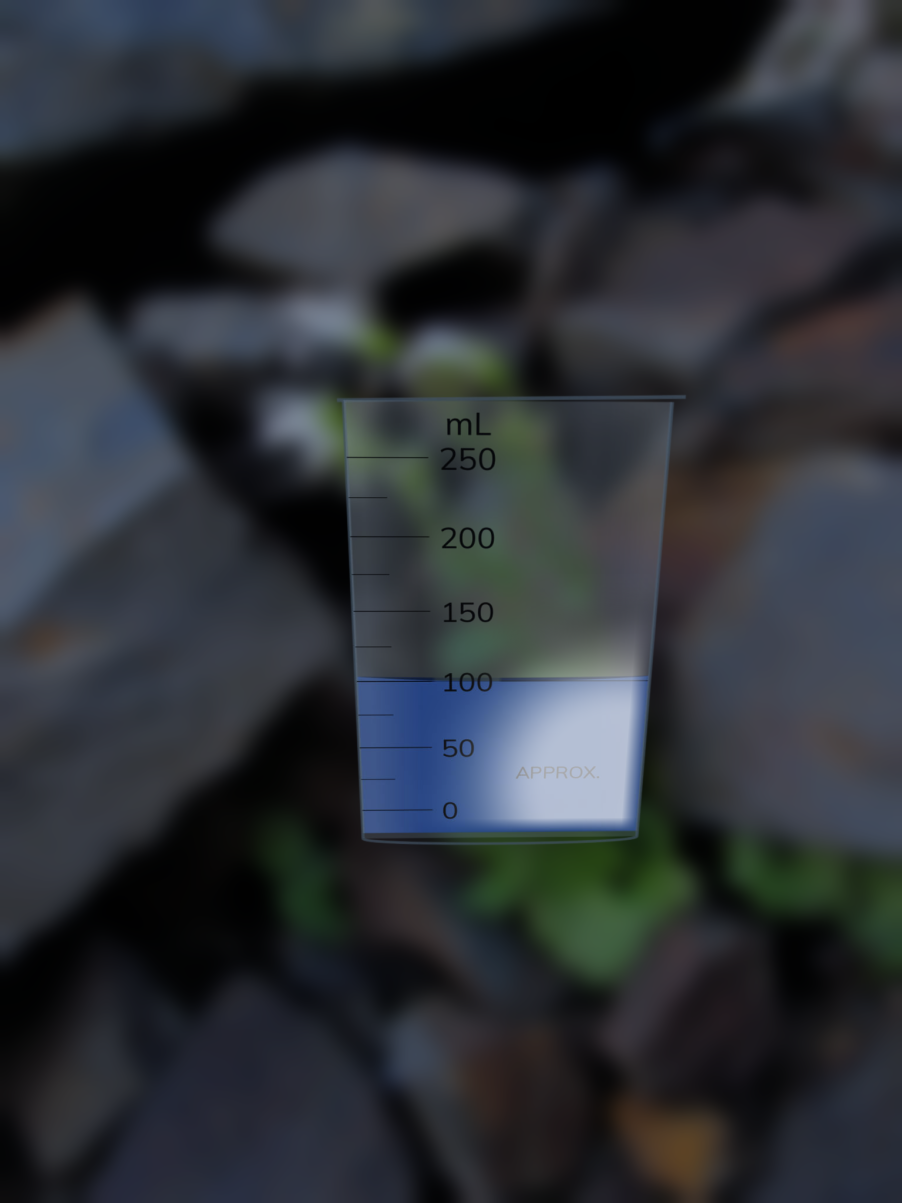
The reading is 100 (mL)
